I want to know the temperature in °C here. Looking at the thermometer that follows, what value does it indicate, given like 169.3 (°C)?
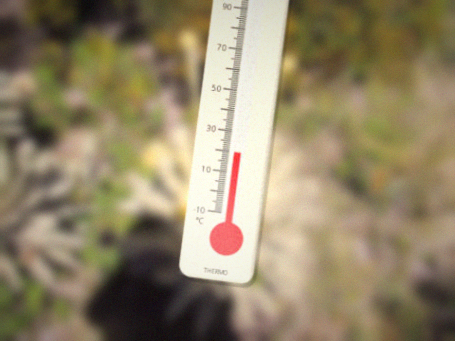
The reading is 20 (°C)
